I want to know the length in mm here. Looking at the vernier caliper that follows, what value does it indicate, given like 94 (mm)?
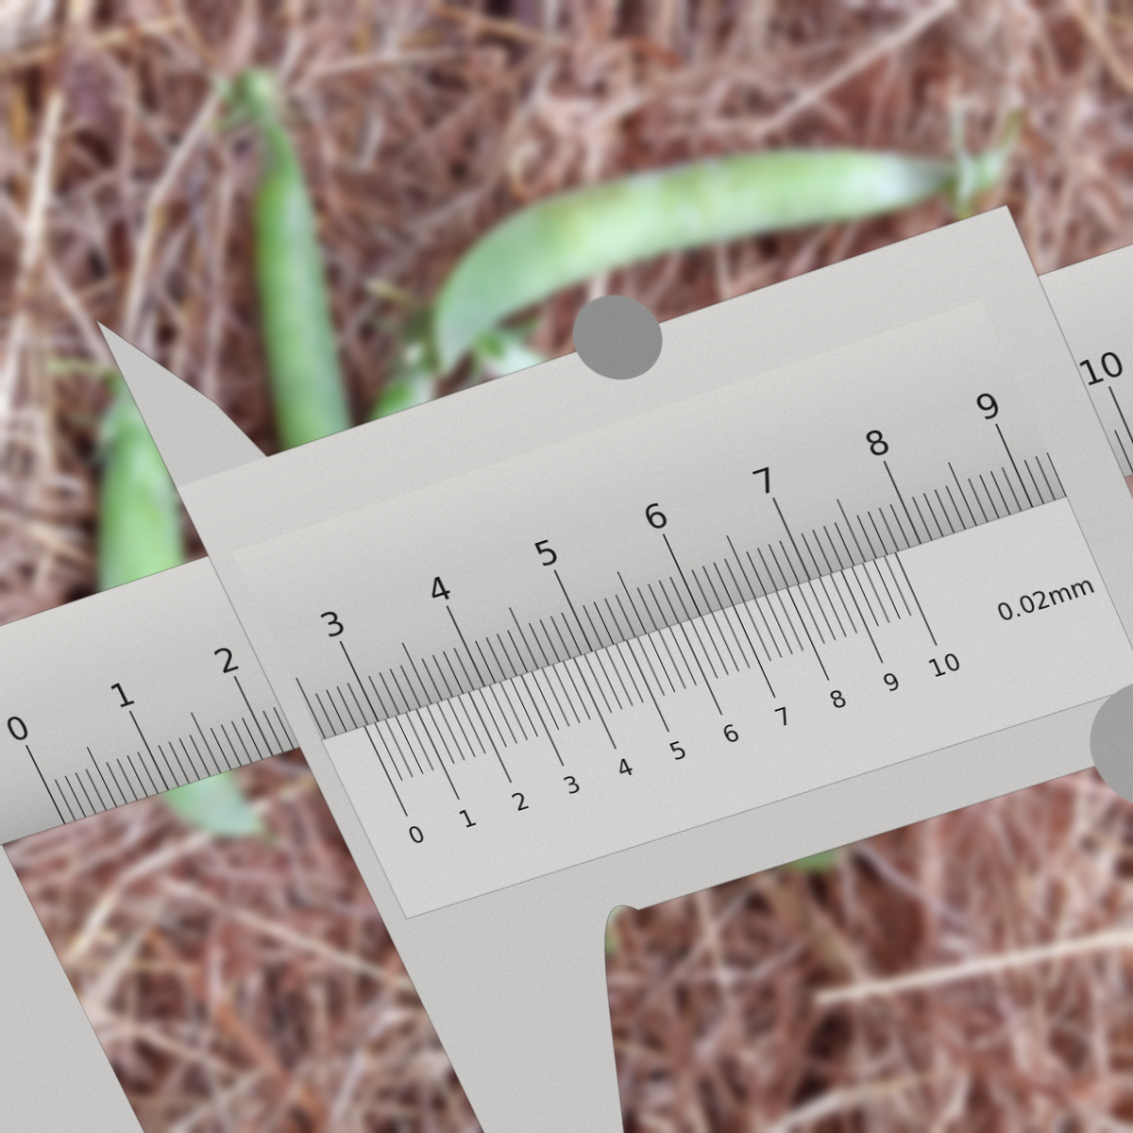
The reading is 28.7 (mm)
